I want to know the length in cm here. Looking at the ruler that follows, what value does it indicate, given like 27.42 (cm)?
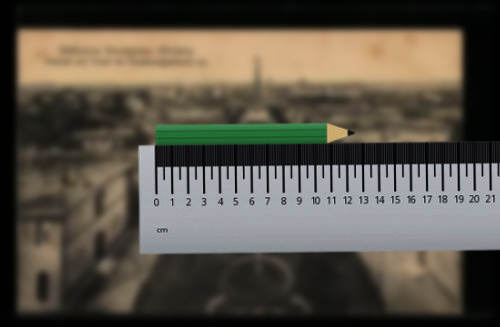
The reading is 12.5 (cm)
